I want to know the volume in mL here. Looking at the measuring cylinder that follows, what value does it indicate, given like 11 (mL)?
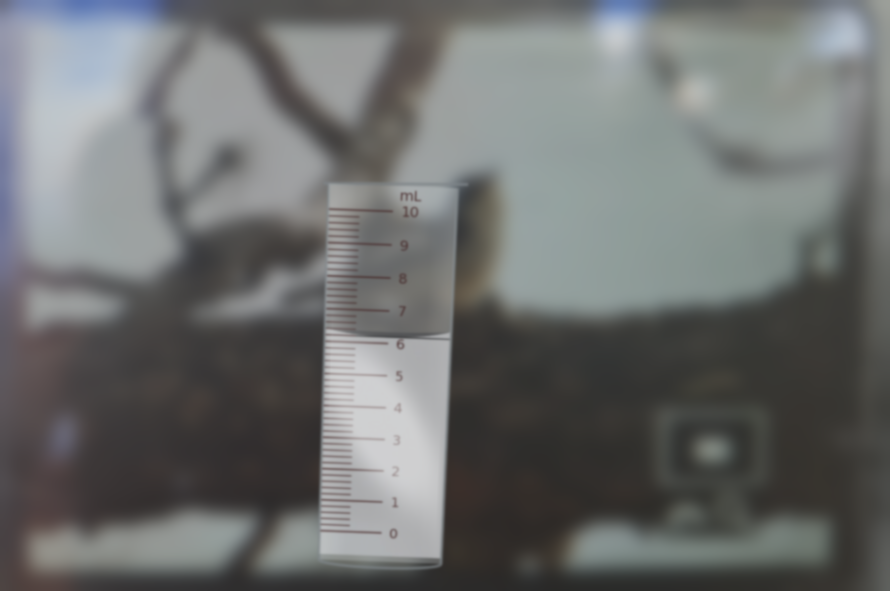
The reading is 6.2 (mL)
